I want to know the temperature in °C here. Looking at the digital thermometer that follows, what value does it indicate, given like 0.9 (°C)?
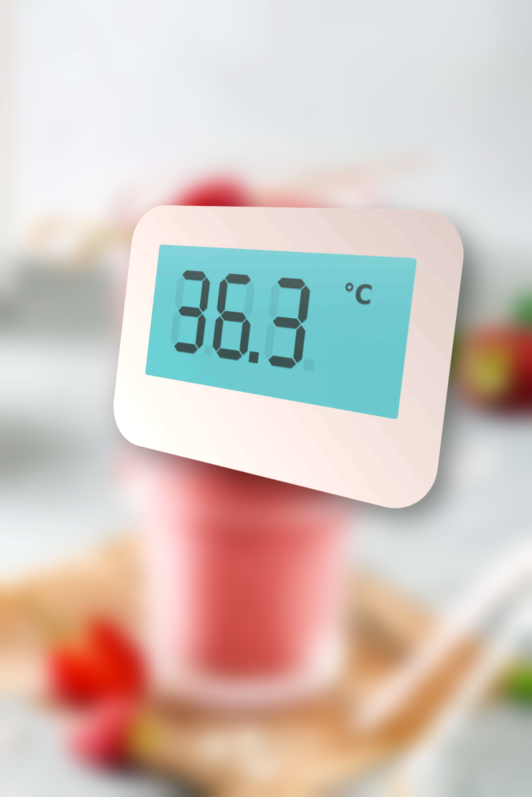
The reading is 36.3 (°C)
